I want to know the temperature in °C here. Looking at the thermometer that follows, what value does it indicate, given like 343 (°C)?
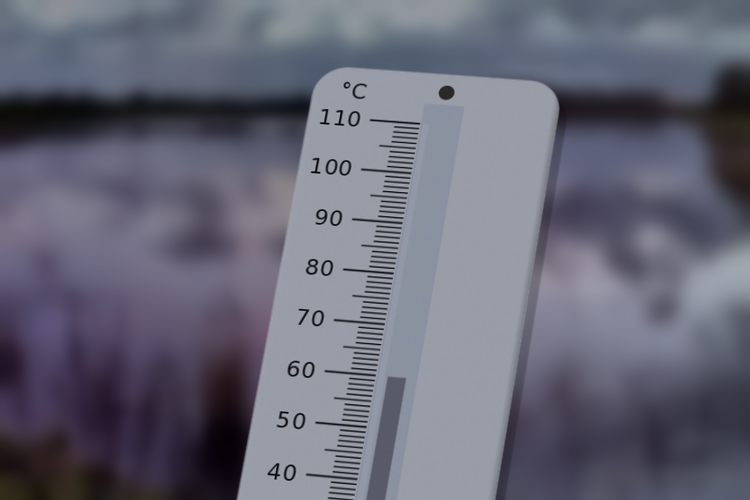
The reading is 60 (°C)
